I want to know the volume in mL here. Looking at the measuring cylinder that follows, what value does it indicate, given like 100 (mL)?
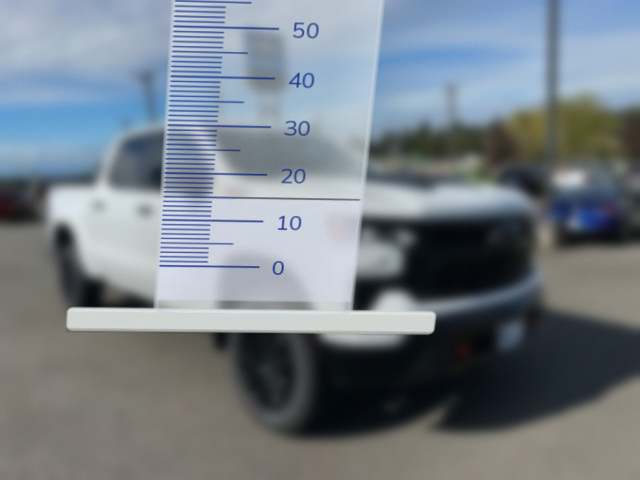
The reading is 15 (mL)
